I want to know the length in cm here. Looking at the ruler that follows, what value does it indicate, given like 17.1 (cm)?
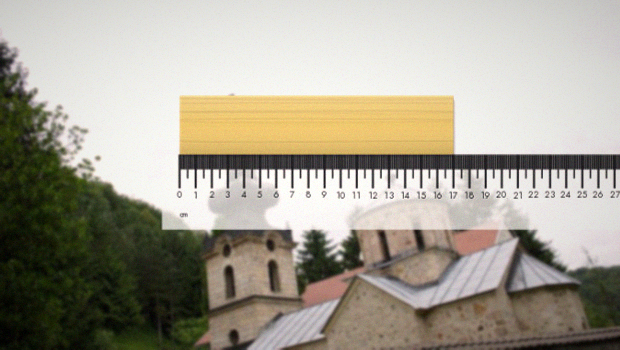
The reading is 17 (cm)
